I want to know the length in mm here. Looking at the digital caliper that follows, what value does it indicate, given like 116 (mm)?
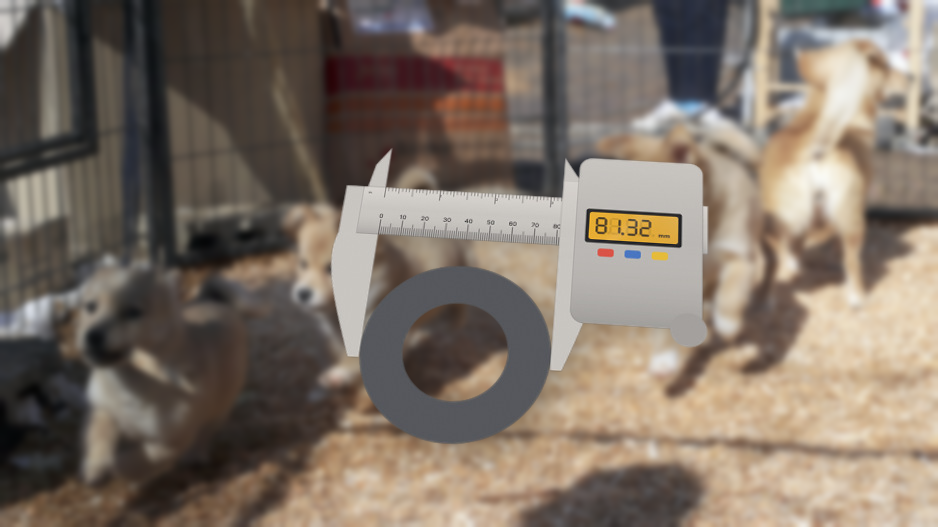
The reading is 81.32 (mm)
